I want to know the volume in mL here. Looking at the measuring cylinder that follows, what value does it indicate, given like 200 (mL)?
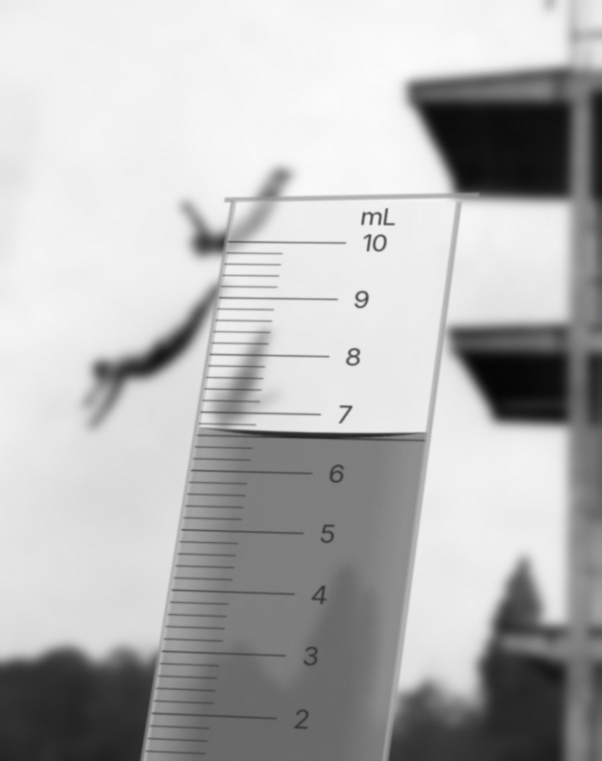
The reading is 6.6 (mL)
